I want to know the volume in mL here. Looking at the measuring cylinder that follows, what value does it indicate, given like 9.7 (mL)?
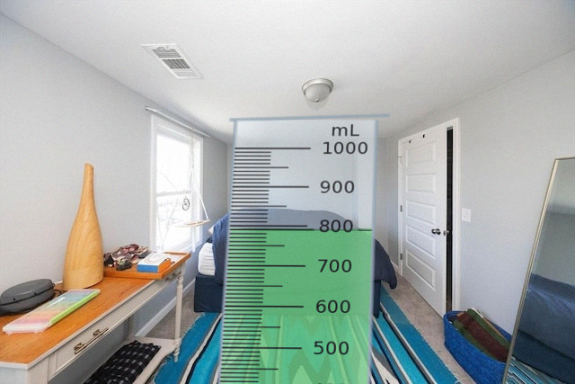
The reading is 790 (mL)
